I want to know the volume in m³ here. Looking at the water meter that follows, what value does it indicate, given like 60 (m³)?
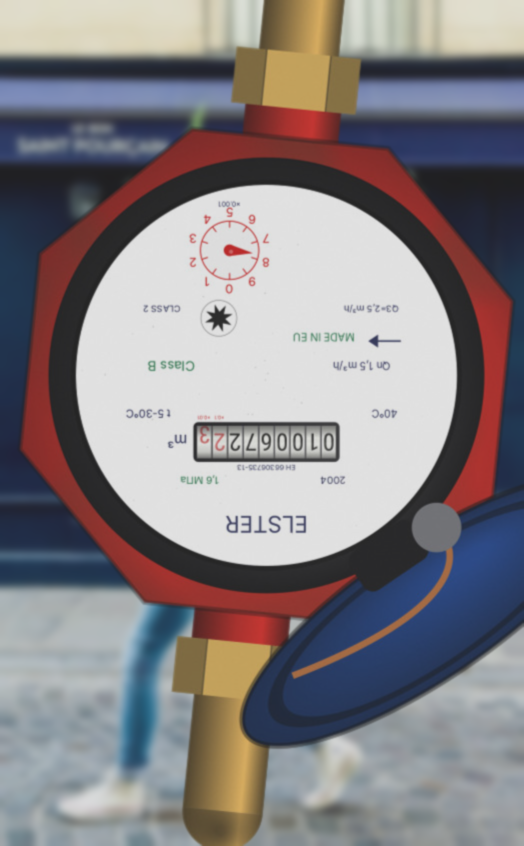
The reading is 100672.227 (m³)
